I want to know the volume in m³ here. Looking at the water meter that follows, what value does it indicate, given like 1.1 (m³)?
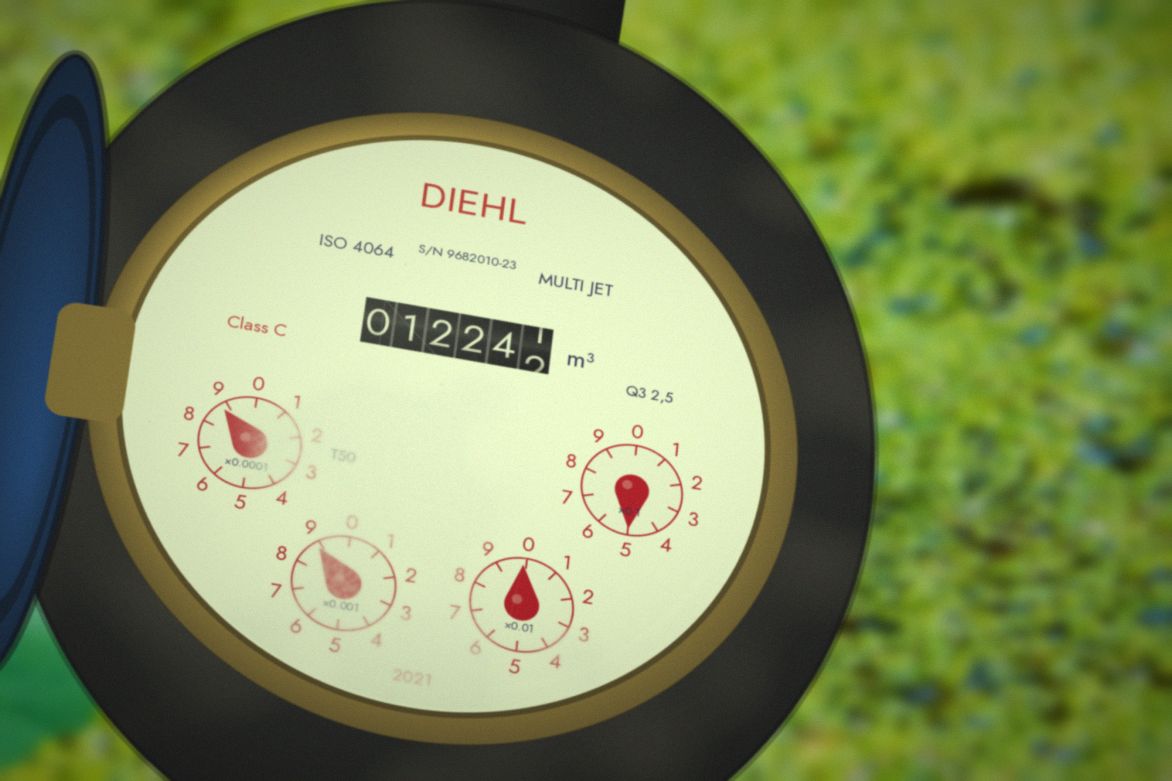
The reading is 12241.4988 (m³)
